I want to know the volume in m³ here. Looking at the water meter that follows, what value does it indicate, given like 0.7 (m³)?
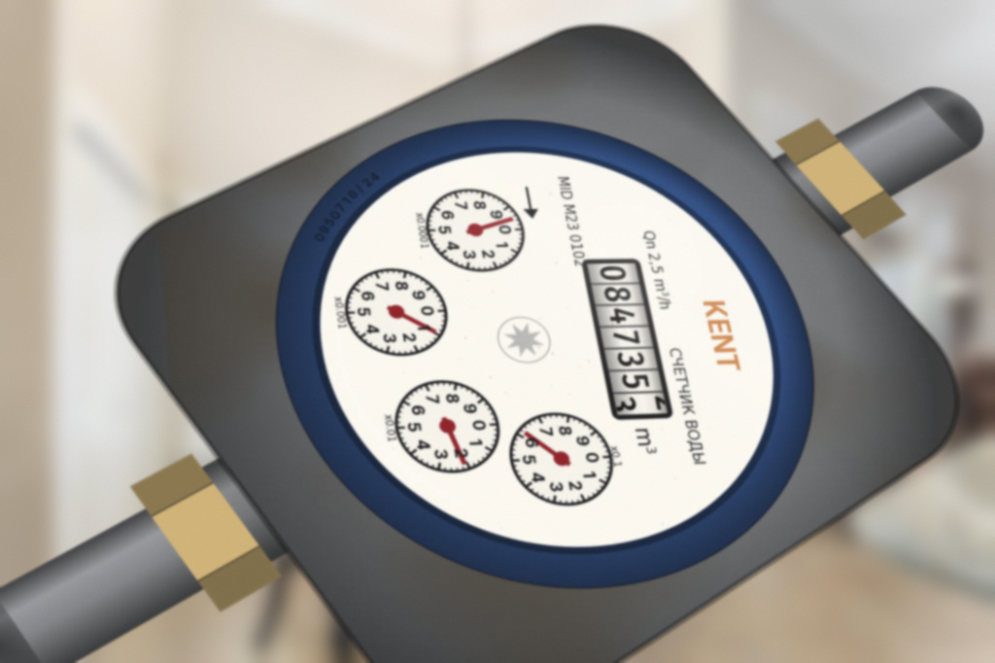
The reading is 847352.6209 (m³)
